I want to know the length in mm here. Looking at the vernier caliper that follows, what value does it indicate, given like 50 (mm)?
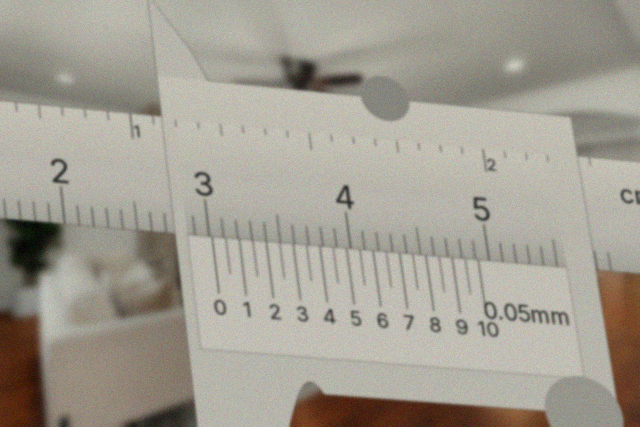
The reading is 30.2 (mm)
